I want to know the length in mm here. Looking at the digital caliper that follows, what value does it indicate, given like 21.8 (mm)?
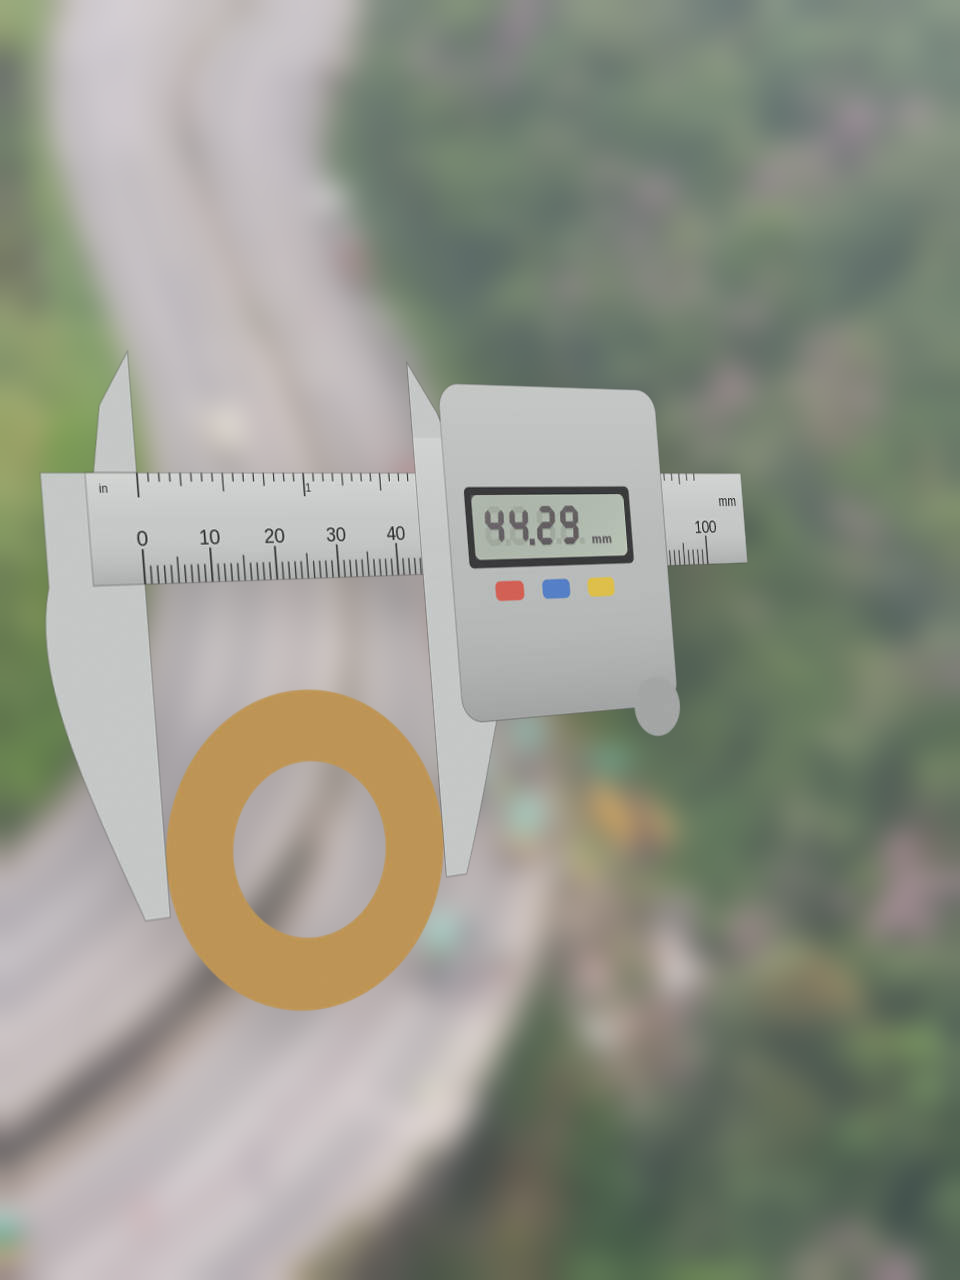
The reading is 44.29 (mm)
